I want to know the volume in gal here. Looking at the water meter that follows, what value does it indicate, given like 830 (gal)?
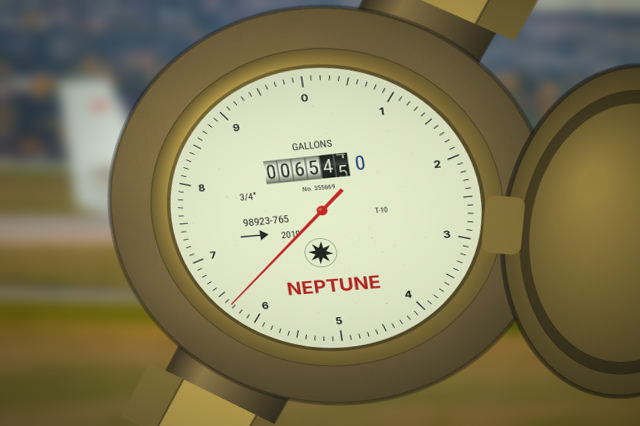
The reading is 65446.3 (gal)
